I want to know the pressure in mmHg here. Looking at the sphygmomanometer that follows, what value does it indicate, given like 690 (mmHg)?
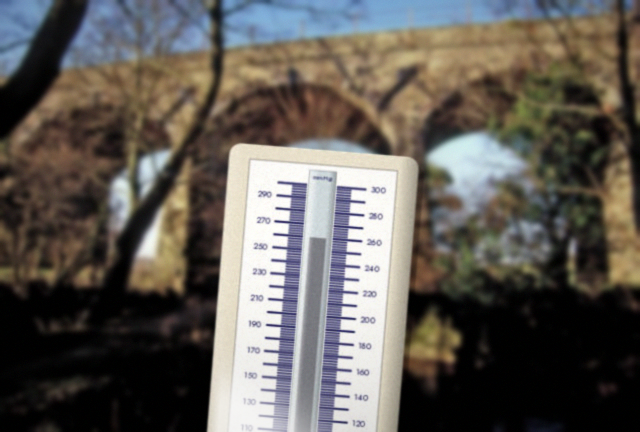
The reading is 260 (mmHg)
